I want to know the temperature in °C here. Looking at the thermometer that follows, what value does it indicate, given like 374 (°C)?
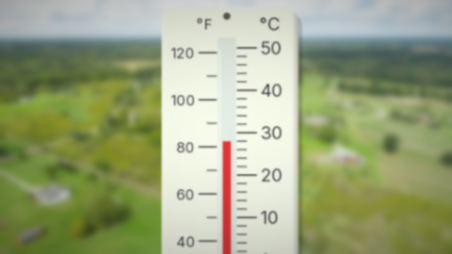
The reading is 28 (°C)
